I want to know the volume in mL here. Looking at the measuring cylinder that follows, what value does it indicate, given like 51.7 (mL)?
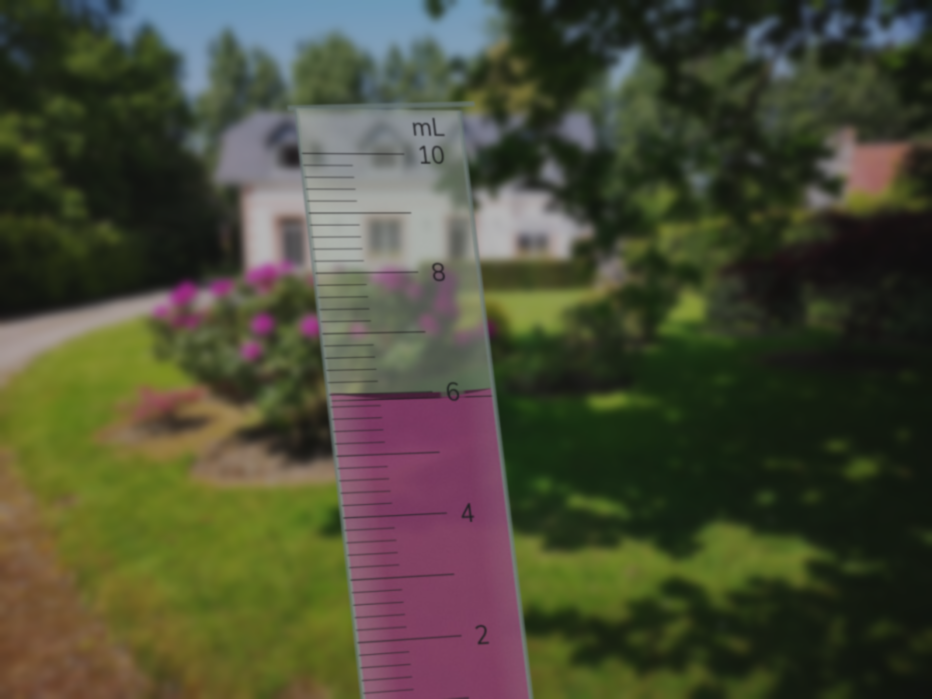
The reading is 5.9 (mL)
